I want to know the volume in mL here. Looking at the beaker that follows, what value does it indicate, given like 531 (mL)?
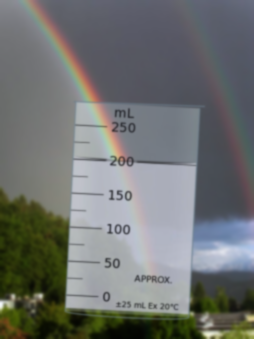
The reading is 200 (mL)
